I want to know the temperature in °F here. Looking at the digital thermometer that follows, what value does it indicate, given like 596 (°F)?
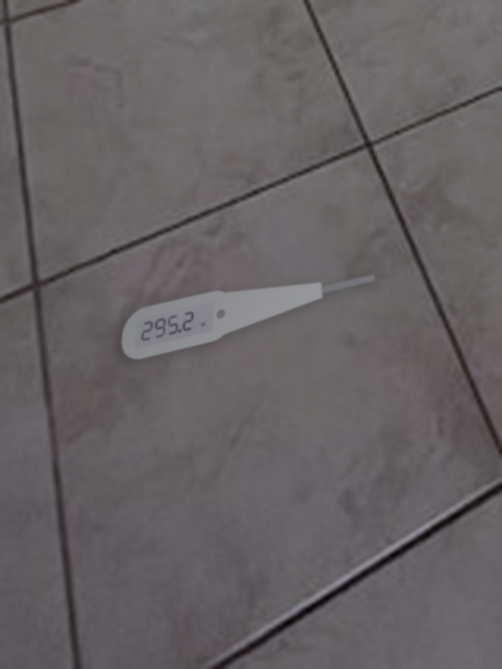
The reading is 295.2 (°F)
